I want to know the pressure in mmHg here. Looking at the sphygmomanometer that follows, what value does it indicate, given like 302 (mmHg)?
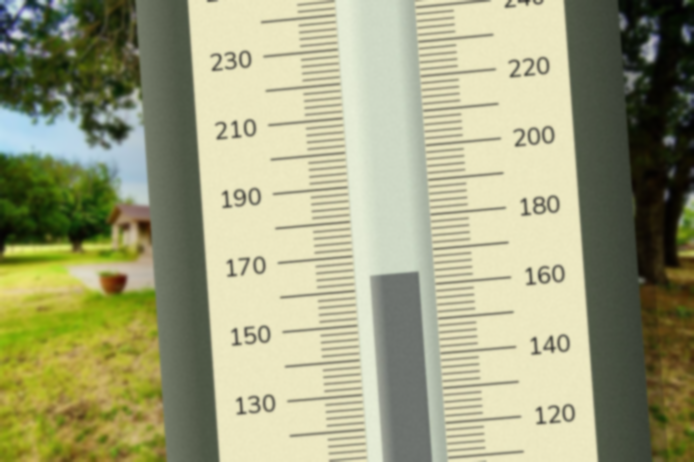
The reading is 164 (mmHg)
